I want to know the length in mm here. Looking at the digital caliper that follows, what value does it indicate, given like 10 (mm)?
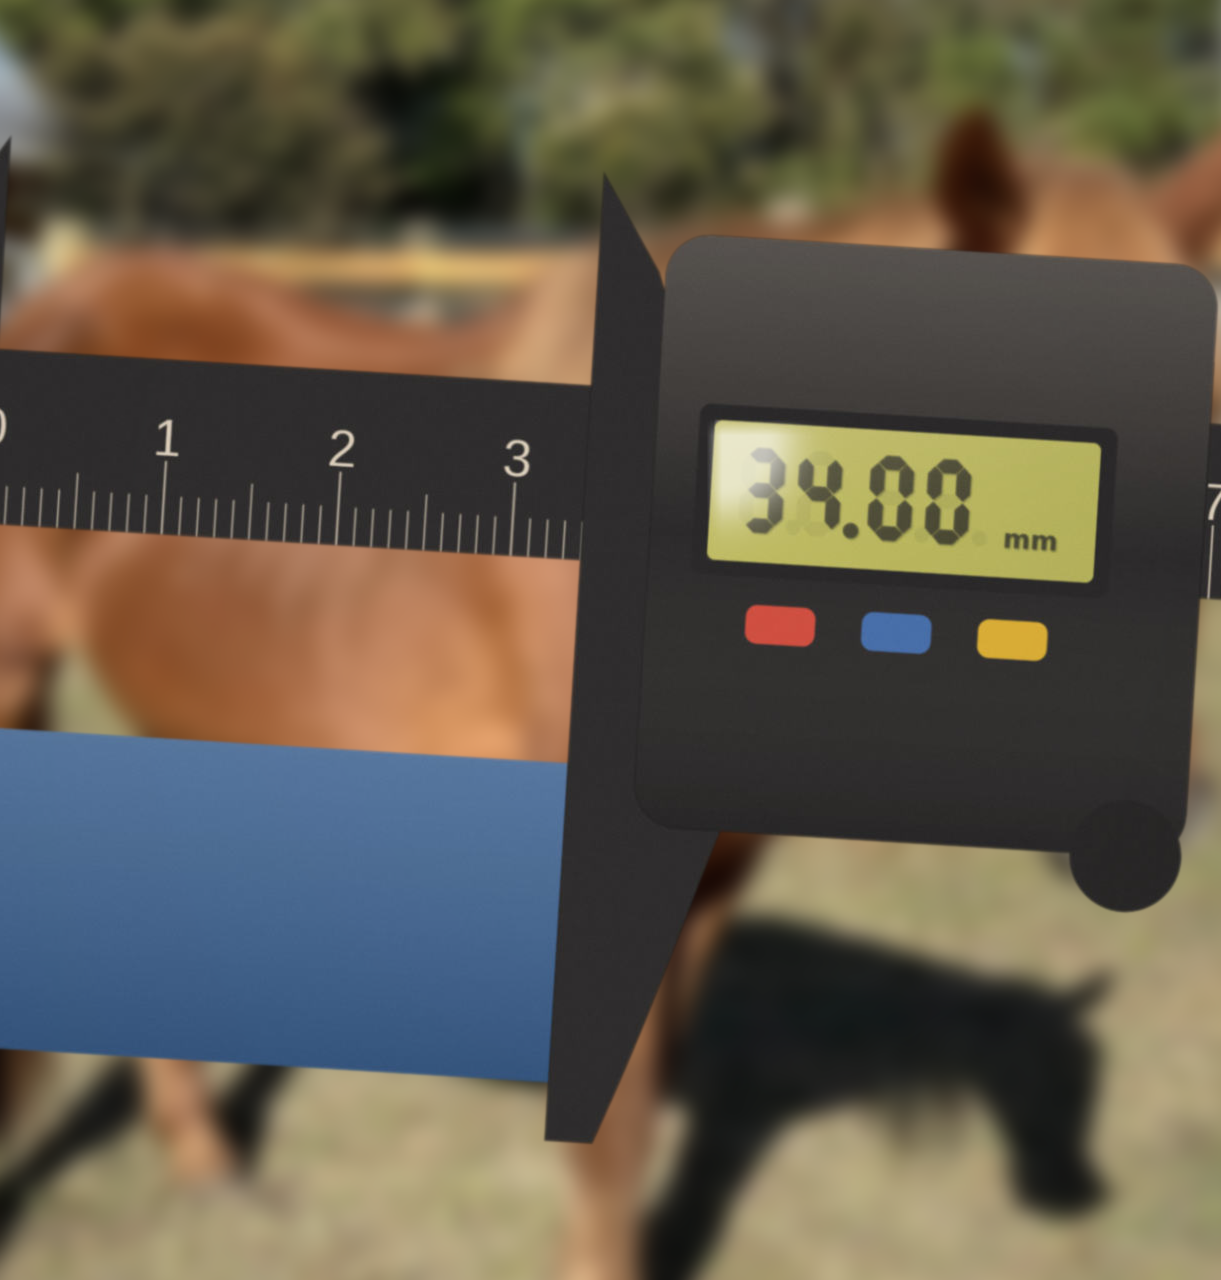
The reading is 34.00 (mm)
